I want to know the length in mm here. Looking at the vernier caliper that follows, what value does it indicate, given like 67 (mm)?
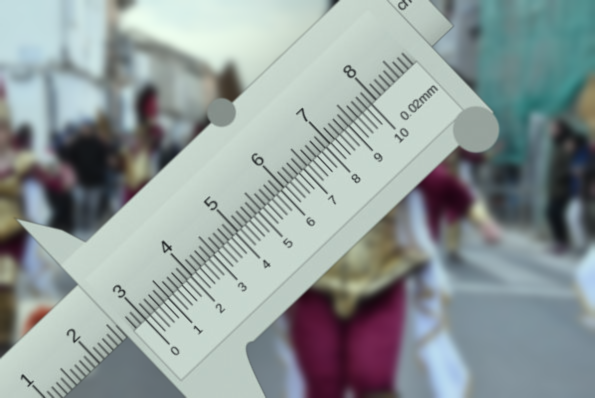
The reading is 30.0 (mm)
